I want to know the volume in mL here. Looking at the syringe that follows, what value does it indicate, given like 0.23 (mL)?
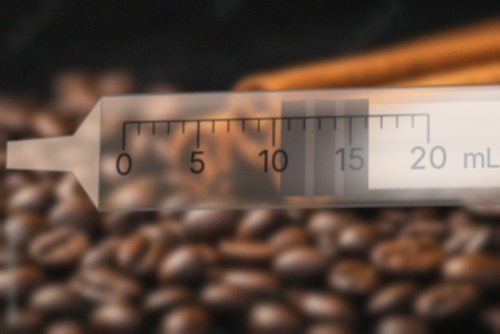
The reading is 10.5 (mL)
